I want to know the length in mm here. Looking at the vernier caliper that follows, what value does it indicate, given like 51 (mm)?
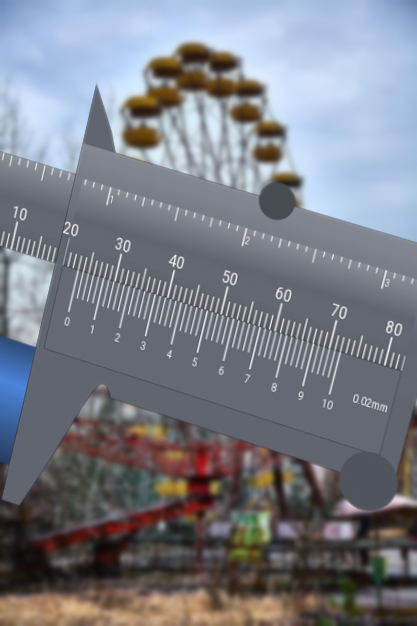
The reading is 23.0 (mm)
